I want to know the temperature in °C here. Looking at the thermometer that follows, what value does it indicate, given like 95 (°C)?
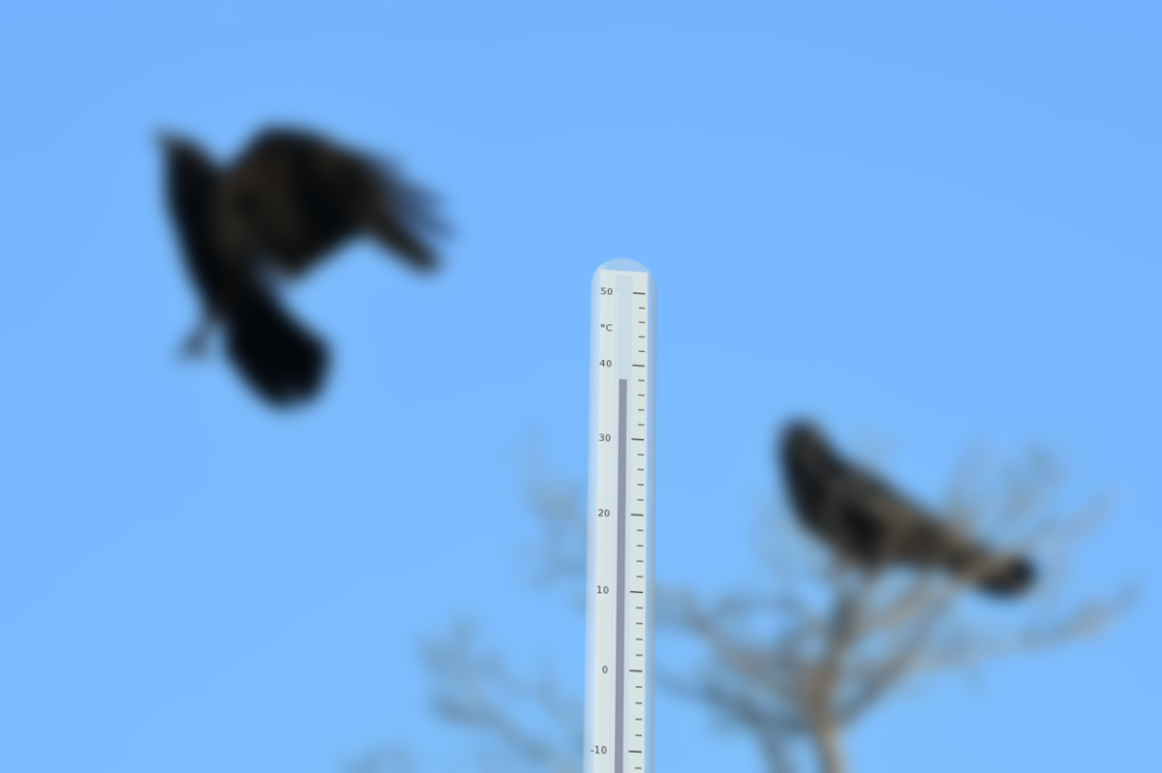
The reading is 38 (°C)
